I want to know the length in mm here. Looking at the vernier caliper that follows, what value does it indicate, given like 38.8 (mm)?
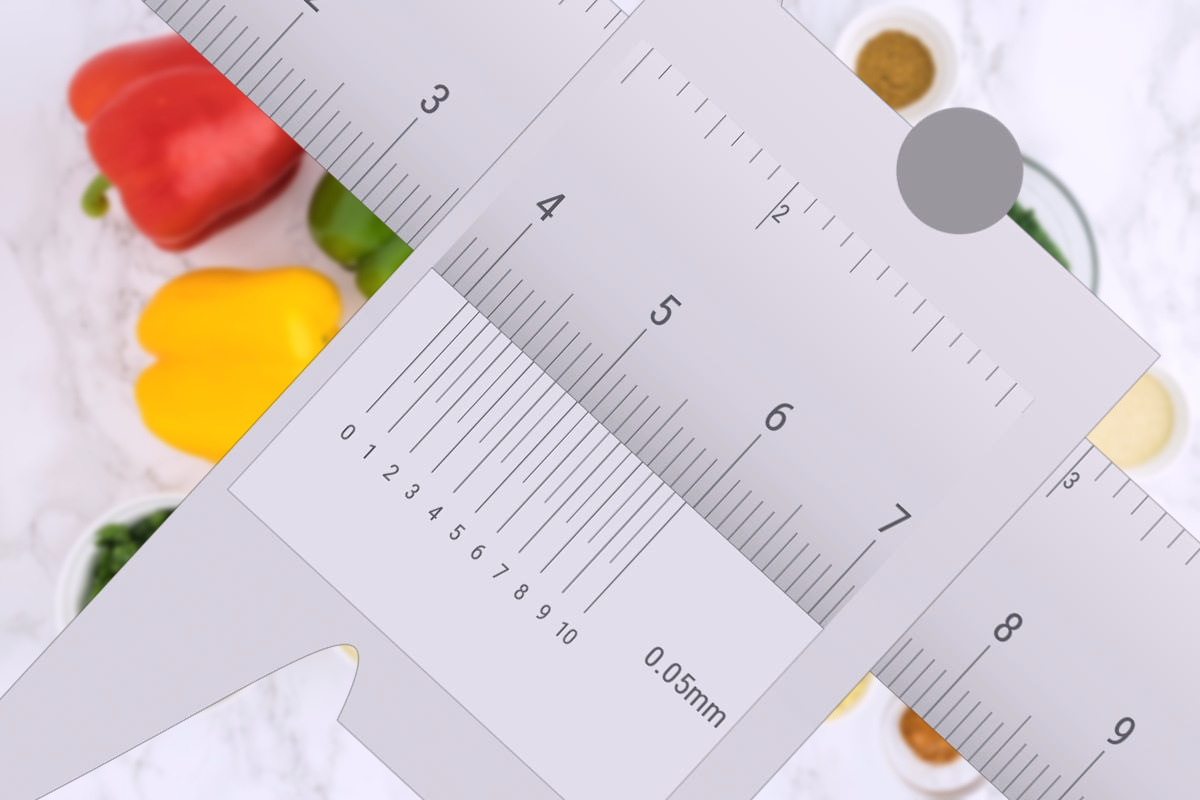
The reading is 40.4 (mm)
